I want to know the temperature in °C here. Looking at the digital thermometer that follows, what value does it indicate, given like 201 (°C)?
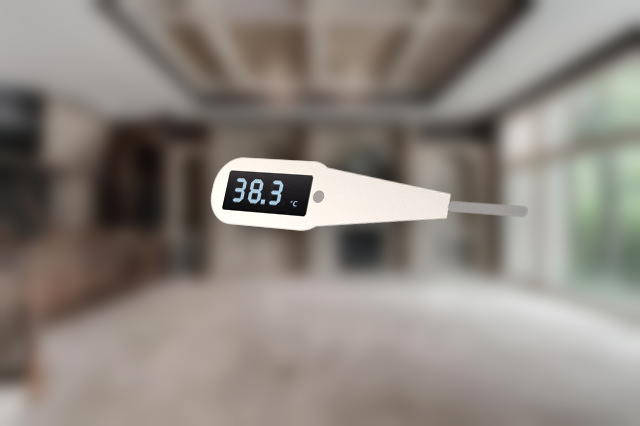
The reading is 38.3 (°C)
